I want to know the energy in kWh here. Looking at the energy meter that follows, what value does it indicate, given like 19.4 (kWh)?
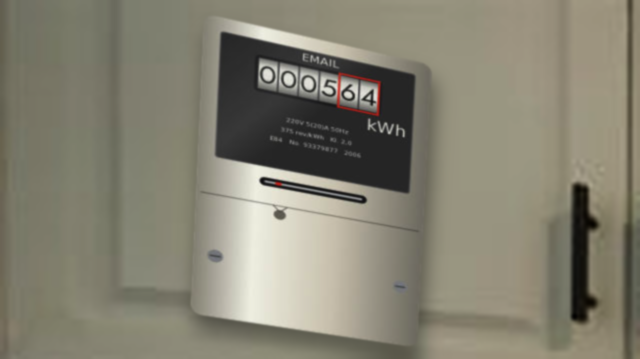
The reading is 5.64 (kWh)
